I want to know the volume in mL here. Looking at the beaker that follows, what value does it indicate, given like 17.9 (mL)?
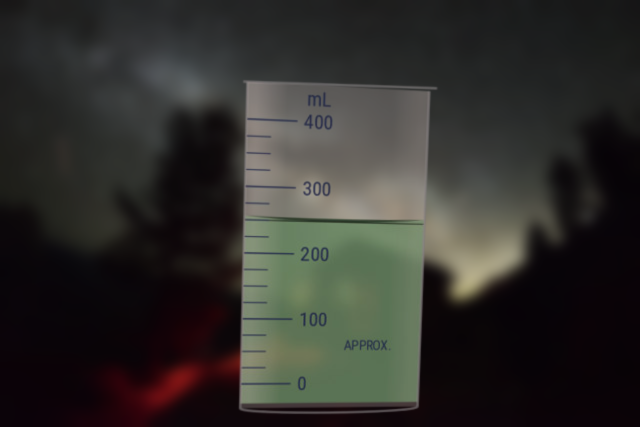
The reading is 250 (mL)
